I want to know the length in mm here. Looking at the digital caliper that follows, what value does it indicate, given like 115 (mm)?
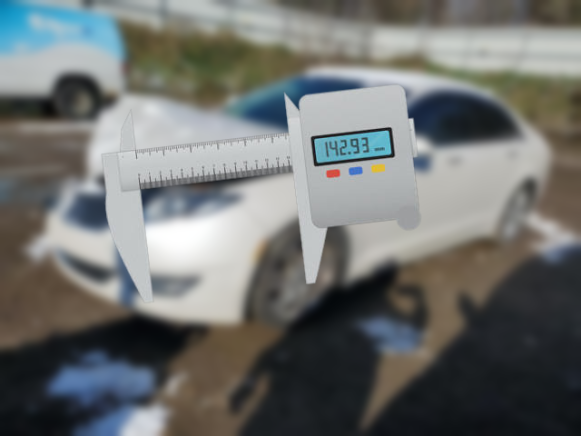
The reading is 142.93 (mm)
